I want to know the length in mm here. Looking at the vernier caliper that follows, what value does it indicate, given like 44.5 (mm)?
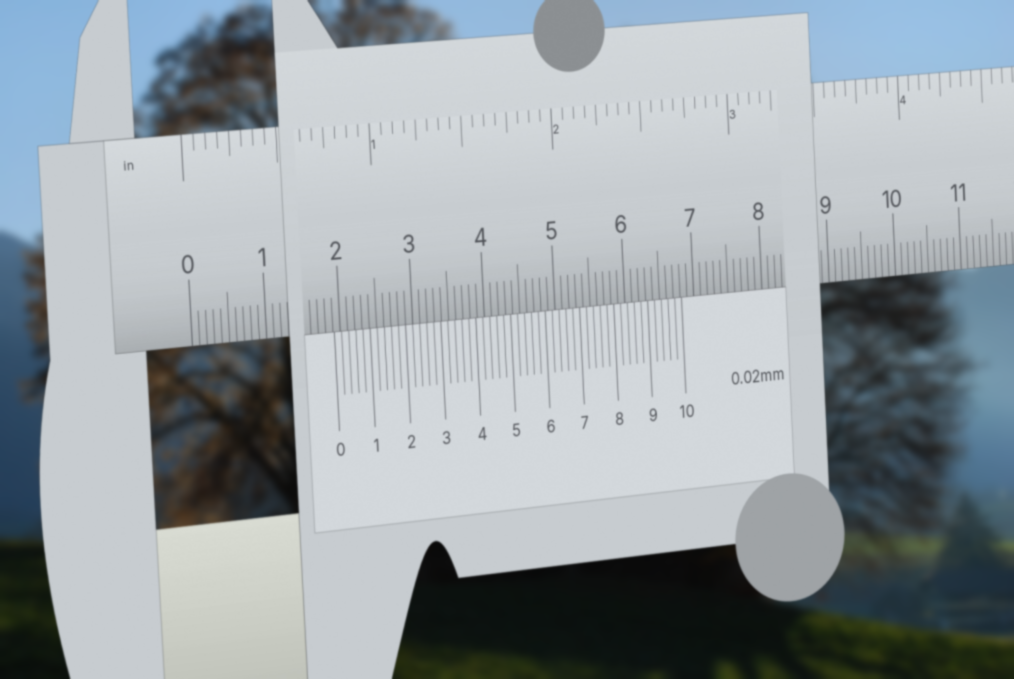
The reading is 19.2 (mm)
